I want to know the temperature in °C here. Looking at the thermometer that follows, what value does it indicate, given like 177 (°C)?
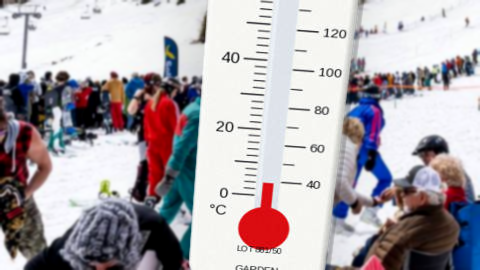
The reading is 4 (°C)
